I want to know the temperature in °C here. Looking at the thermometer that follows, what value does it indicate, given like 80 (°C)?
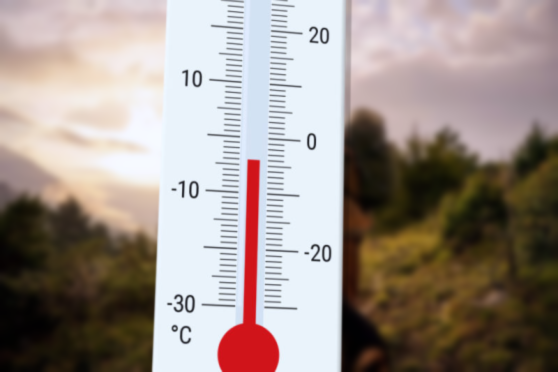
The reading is -4 (°C)
